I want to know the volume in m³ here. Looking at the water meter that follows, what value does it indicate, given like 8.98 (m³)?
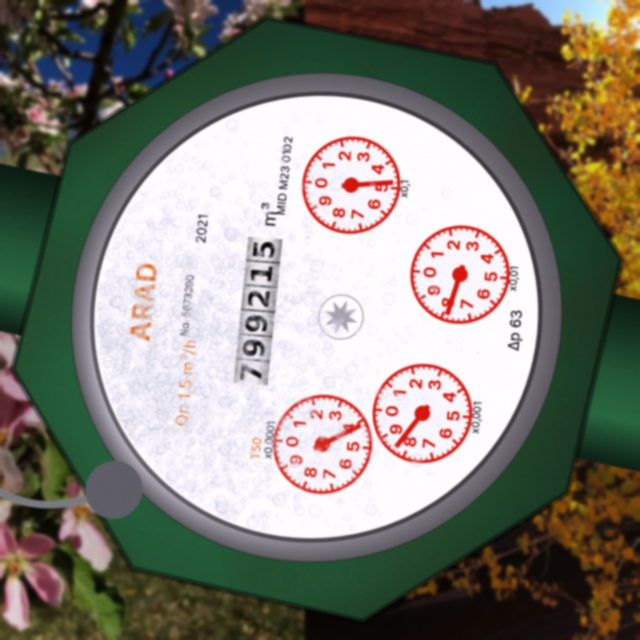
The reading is 799215.4784 (m³)
